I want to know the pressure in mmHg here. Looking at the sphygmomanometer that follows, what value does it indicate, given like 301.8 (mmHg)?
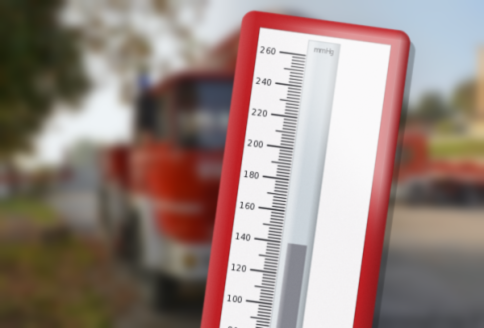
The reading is 140 (mmHg)
